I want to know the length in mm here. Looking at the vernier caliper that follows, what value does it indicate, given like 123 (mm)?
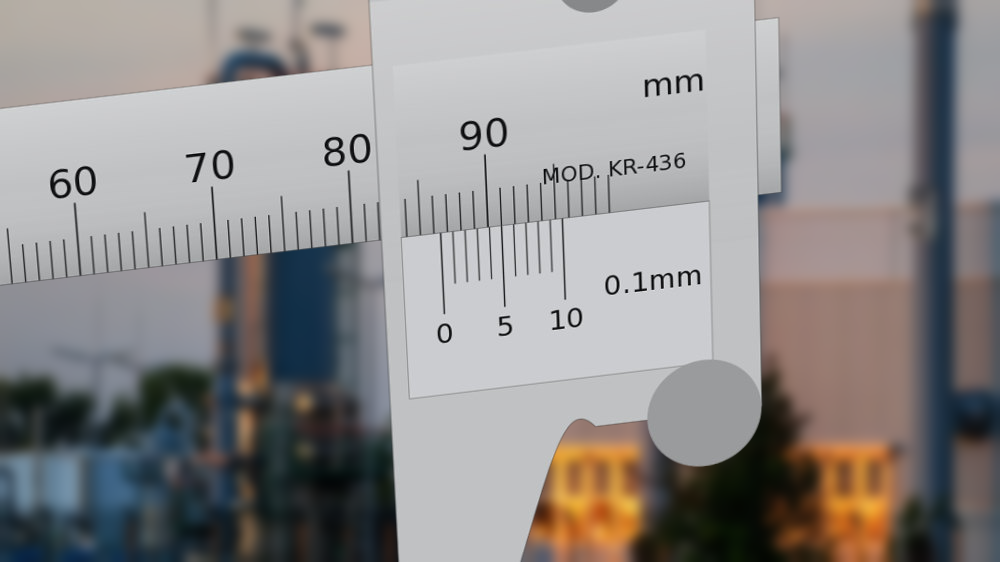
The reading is 86.5 (mm)
